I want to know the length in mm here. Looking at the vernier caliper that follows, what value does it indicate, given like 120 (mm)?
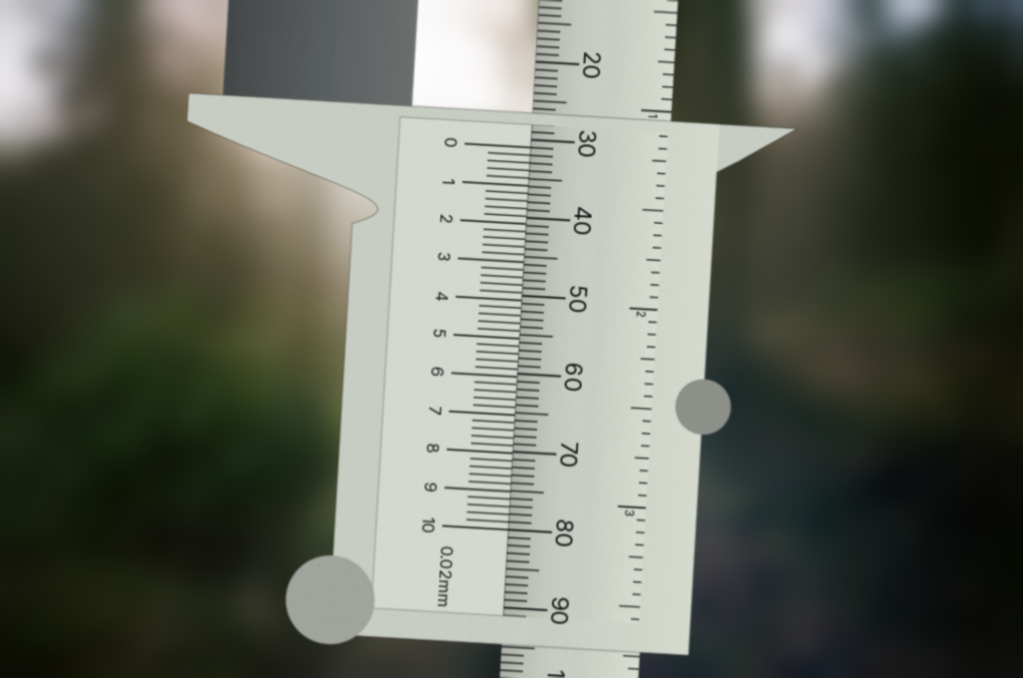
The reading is 31.0 (mm)
